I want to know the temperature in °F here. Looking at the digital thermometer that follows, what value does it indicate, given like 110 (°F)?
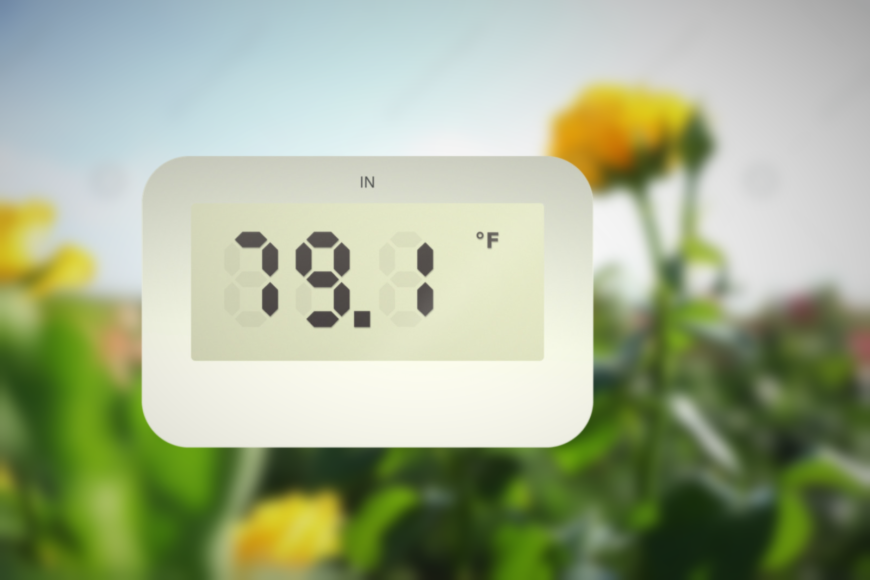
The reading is 79.1 (°F)
